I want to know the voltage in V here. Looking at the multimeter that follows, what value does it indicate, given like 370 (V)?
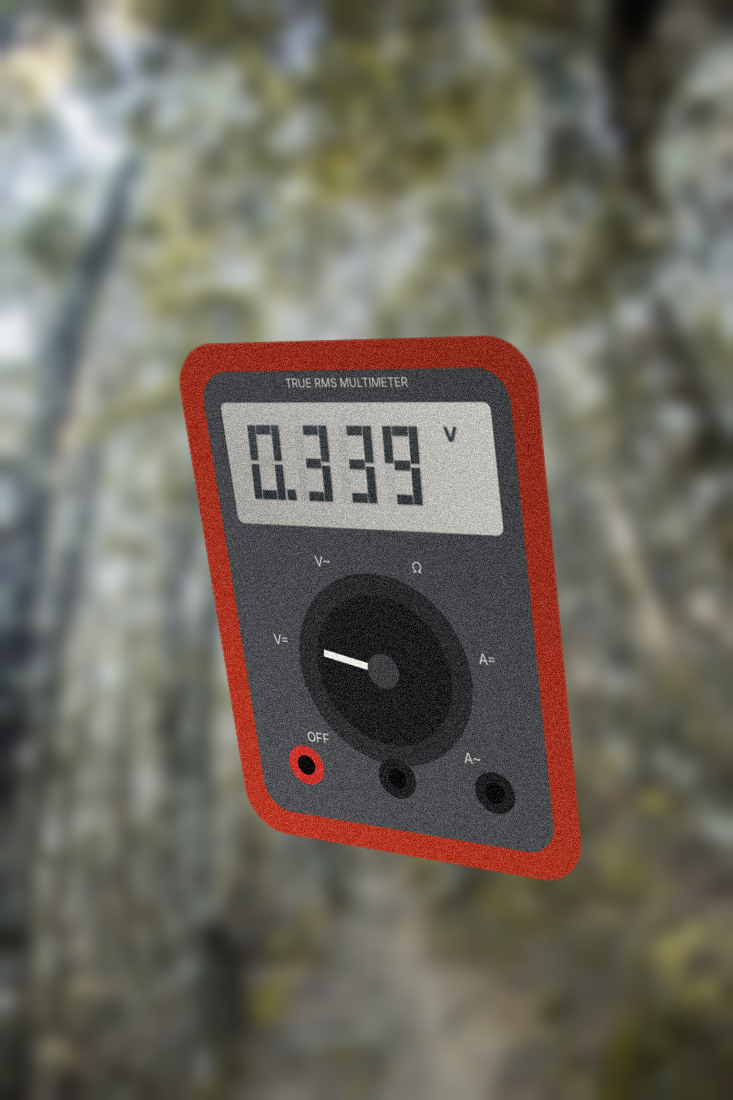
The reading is 0.339 (V)
